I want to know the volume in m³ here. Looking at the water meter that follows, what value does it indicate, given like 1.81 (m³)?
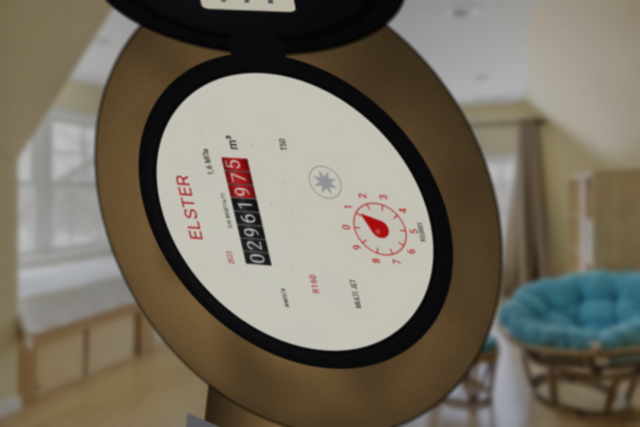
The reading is 2961.9751 (m³)
